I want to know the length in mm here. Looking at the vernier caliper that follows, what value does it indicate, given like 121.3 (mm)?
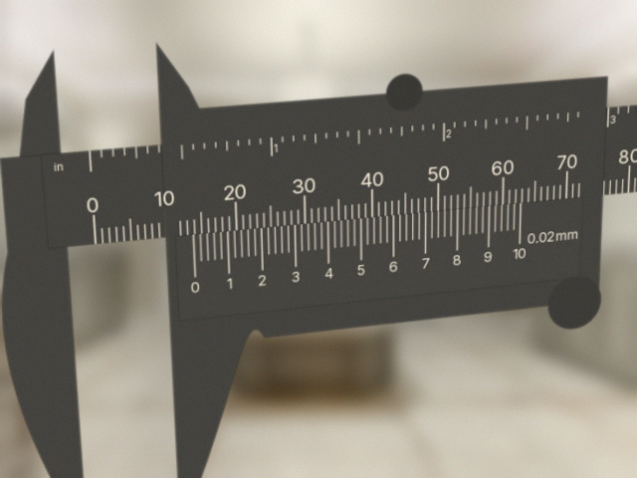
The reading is 13.8 (mm)
